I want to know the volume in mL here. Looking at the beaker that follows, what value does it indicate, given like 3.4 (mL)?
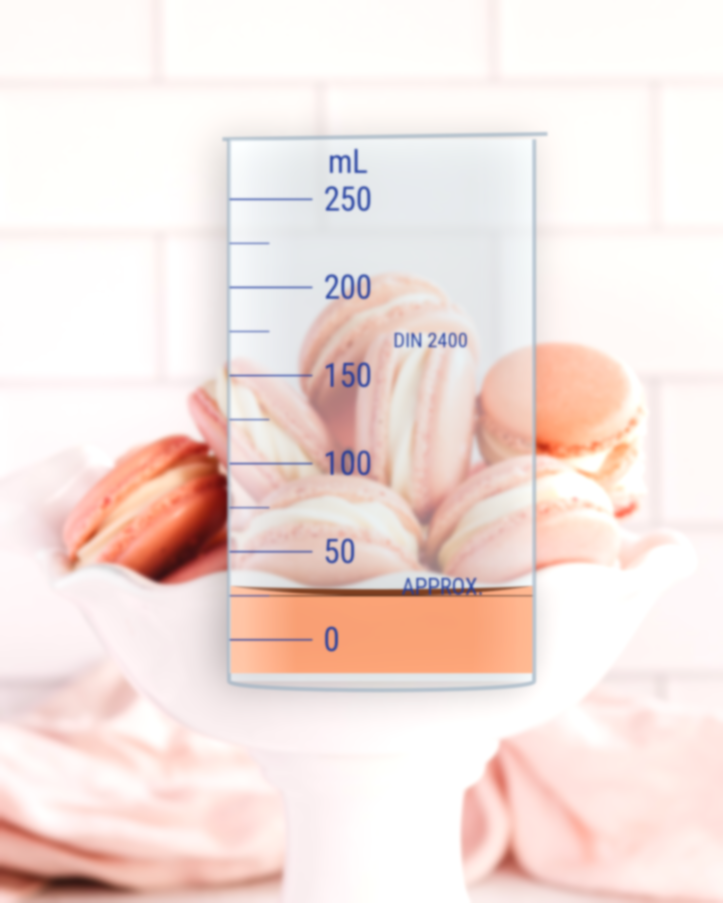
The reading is 25 (mL)
